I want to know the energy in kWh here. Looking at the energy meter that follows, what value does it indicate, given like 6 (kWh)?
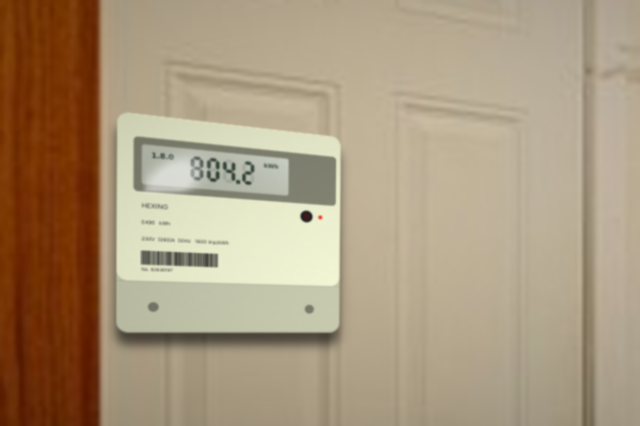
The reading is 804.2 (kWh)
